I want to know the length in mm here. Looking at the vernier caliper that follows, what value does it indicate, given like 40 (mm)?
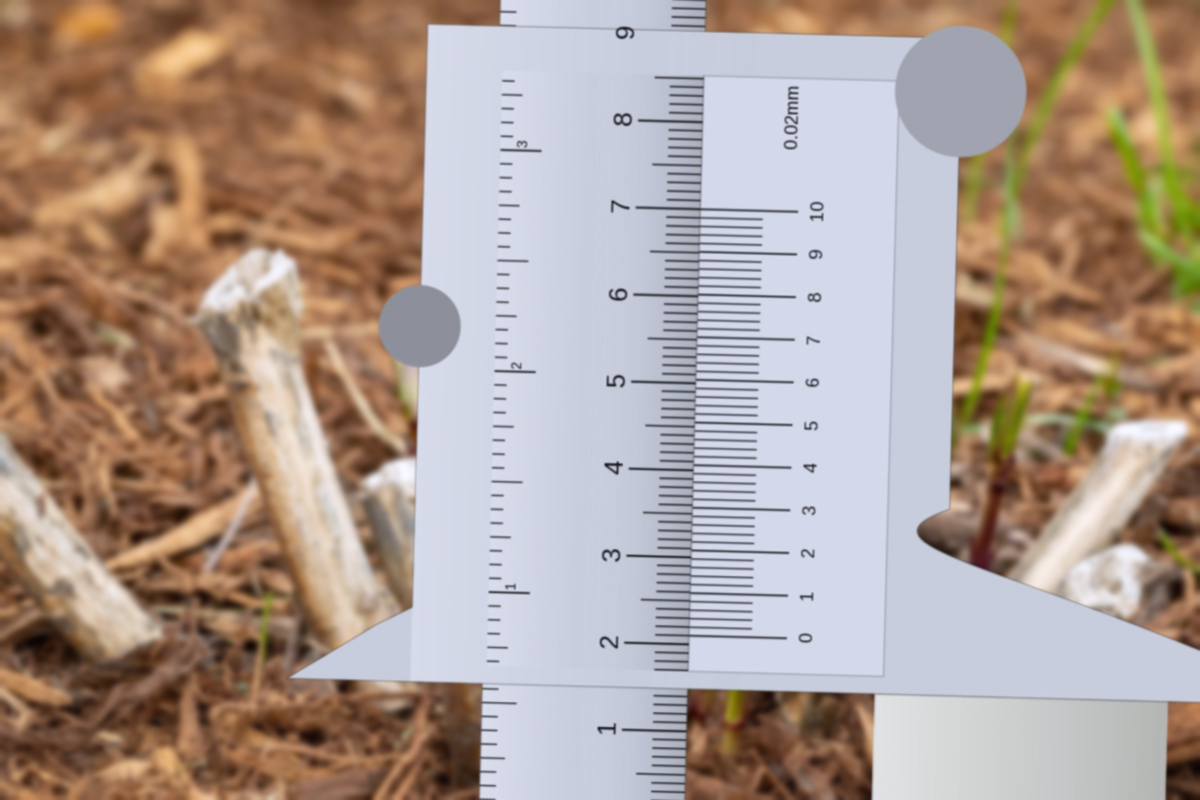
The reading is 21.0 (mm)
